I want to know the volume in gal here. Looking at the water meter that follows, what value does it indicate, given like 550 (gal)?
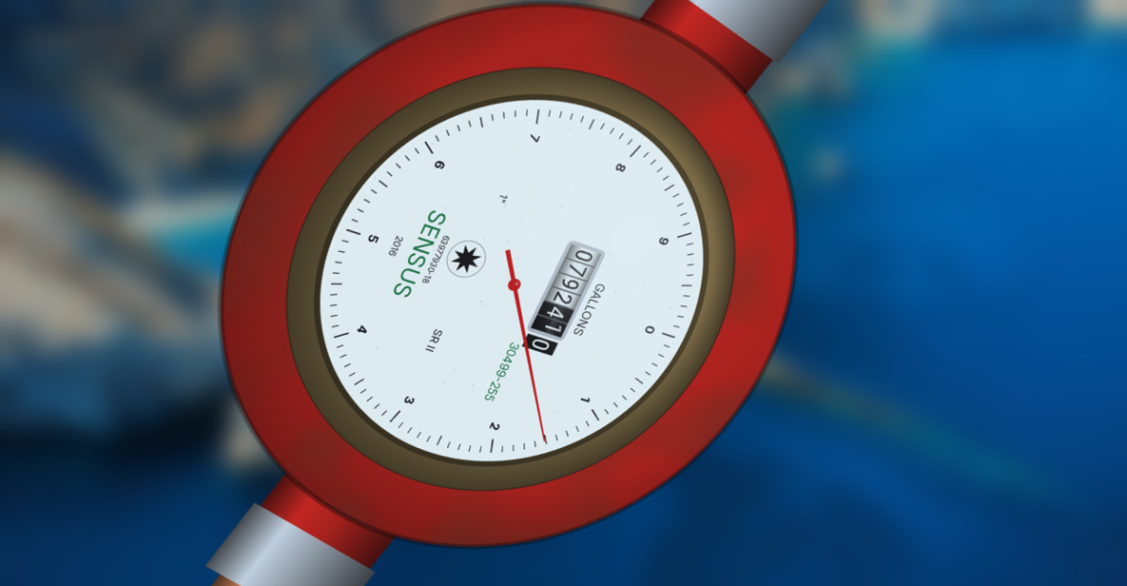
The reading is 792411.5 (gal)
